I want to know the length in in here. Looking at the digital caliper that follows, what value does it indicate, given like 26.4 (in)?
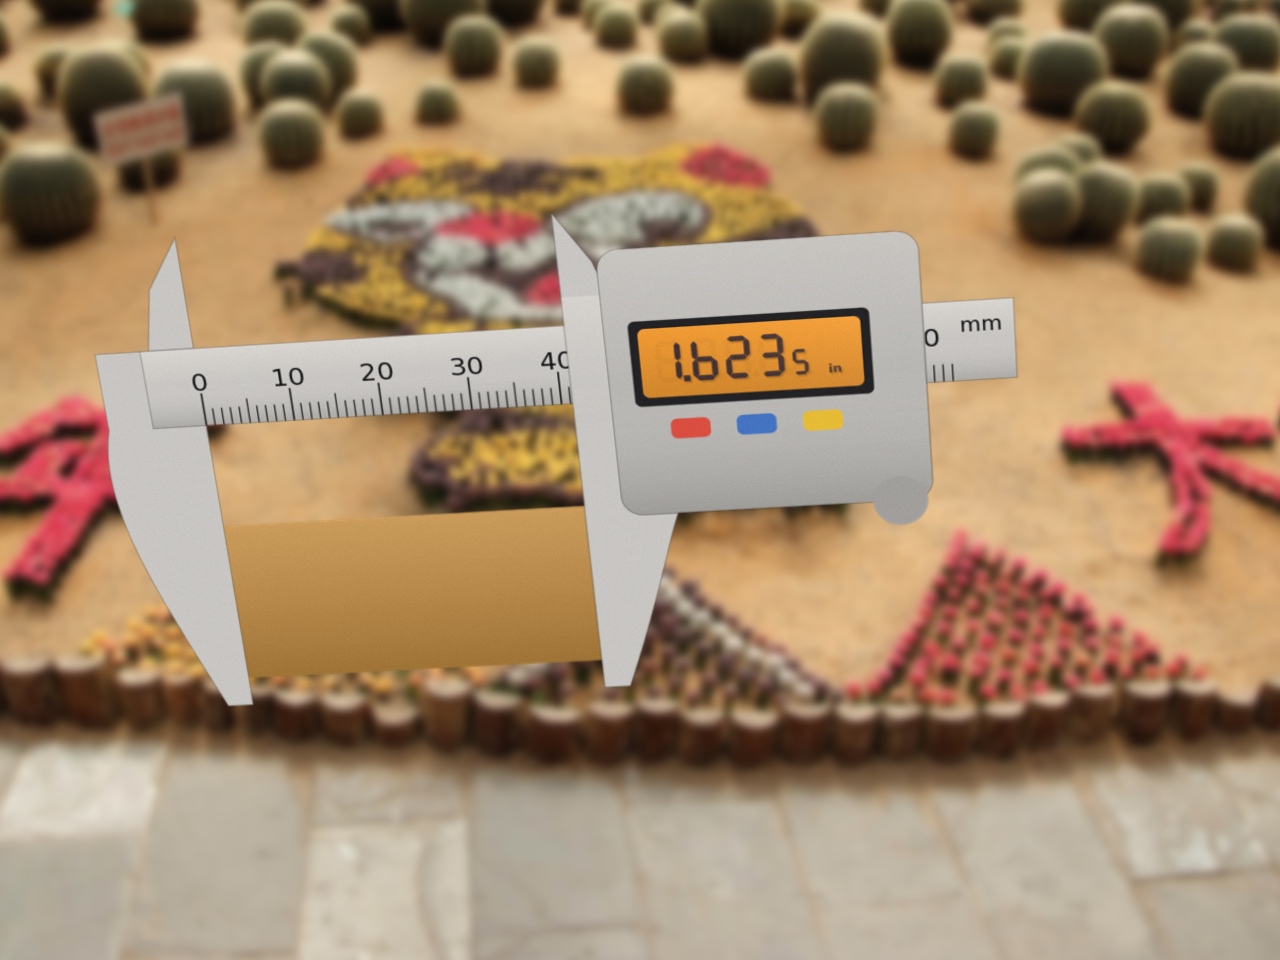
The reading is 1.6235 (in)
